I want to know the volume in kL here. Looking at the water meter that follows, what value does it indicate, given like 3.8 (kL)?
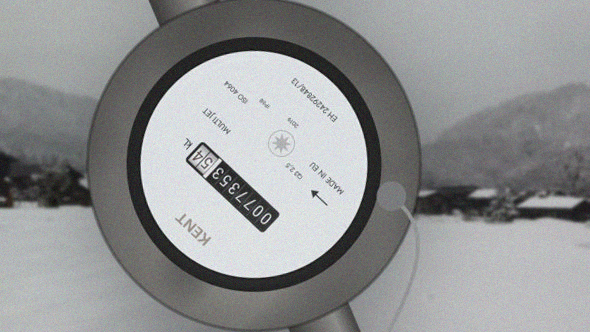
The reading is 77353.54 (kL)
